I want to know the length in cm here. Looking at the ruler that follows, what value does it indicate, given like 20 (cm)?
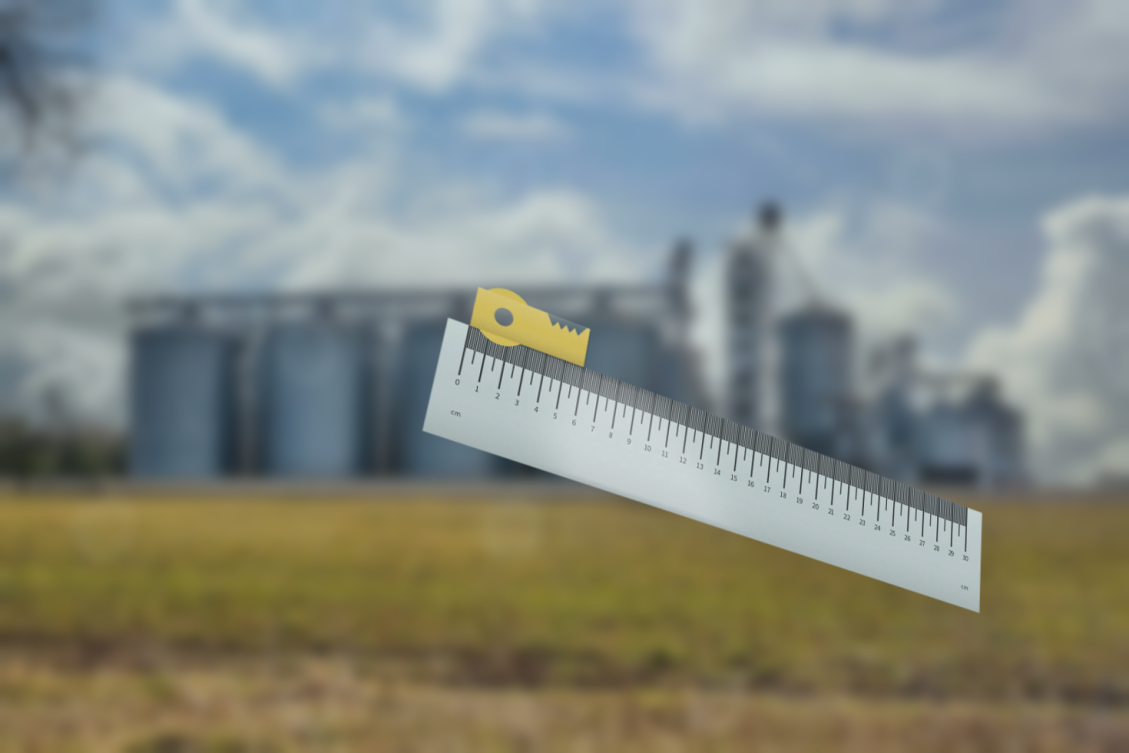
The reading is 6 (cm)
